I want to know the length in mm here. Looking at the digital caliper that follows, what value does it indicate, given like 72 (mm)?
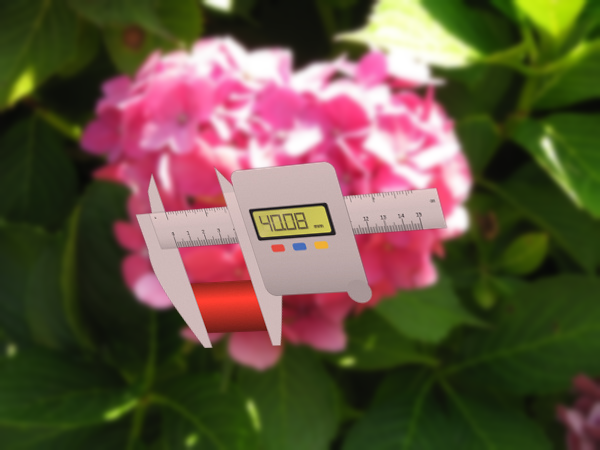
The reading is 40.08 (mm)
